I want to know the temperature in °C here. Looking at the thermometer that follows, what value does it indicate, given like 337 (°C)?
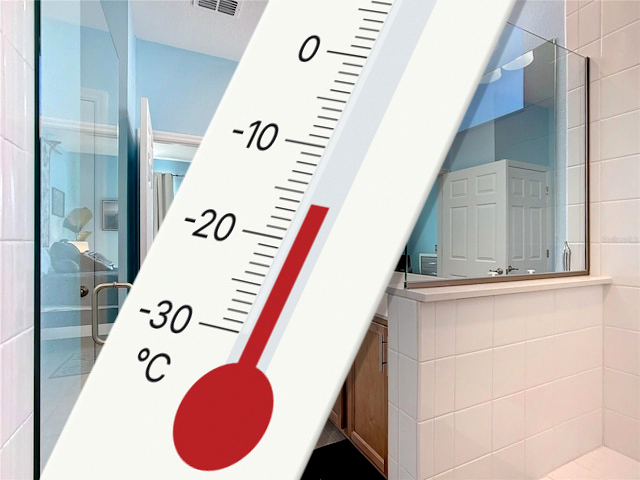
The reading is -16 (°C)
